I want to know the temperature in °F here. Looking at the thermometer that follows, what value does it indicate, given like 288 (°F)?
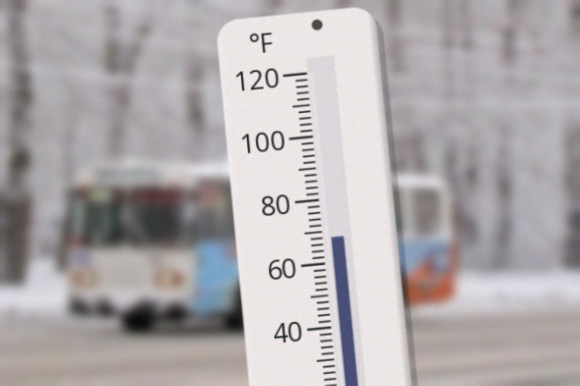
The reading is 68 (°F)
